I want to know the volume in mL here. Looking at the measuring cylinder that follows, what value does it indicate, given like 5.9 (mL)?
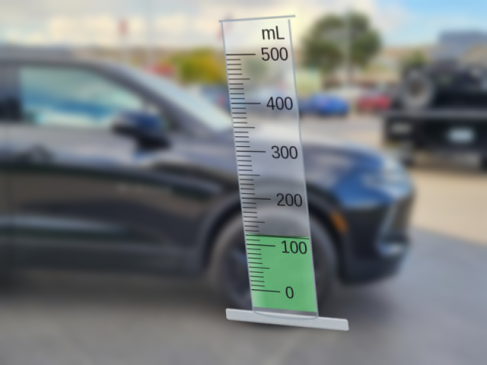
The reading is 120 (mL)
